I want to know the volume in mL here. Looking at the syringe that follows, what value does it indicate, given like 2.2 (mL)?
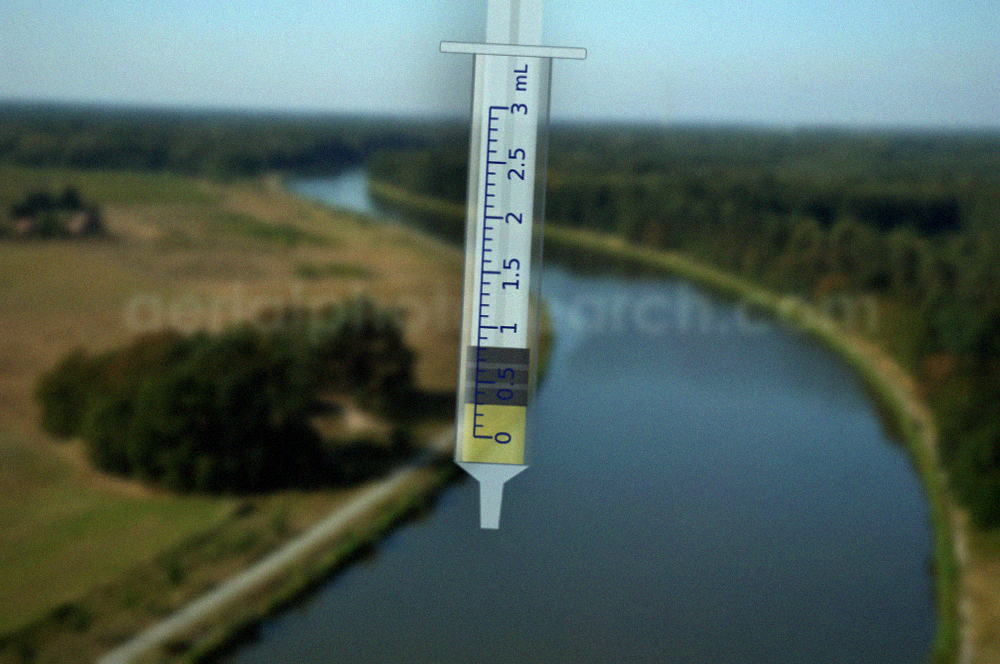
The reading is 0.3 (mL)
